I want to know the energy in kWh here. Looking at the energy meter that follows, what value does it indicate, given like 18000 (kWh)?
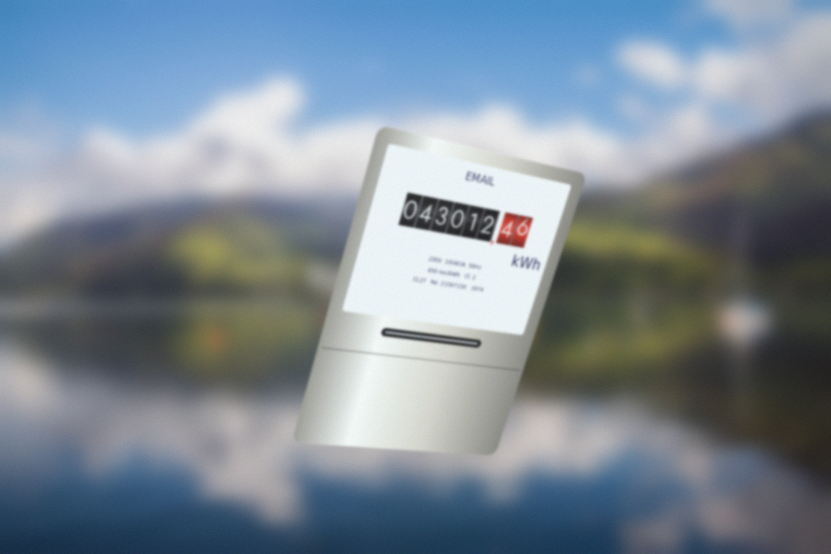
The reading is 43012.46 (kWh)
